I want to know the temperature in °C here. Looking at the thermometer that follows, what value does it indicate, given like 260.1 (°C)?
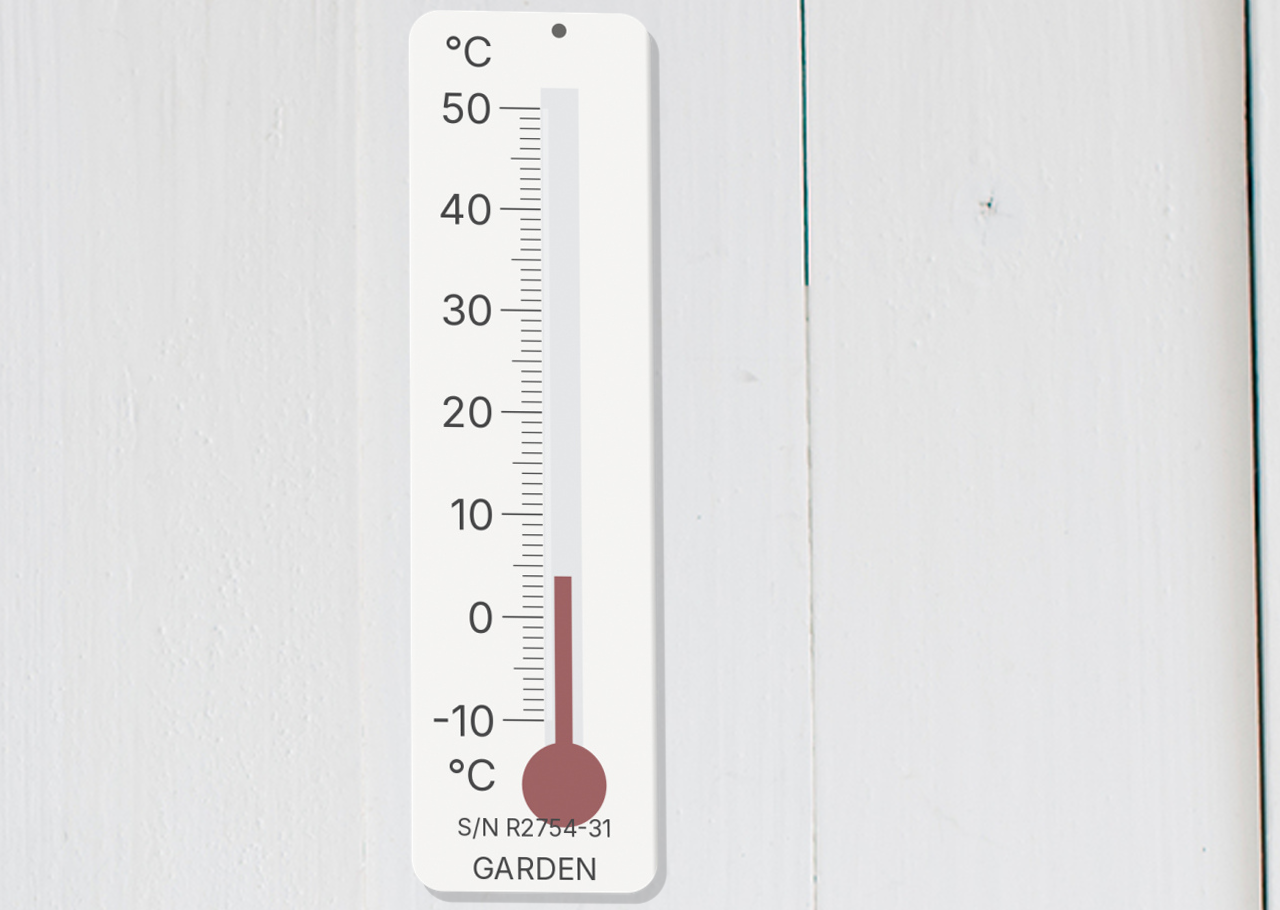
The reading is 4 (°C)
